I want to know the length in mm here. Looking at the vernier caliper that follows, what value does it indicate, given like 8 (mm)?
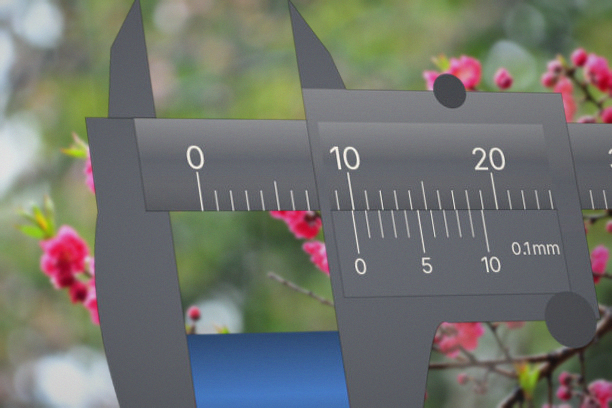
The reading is 9.9 (mm)
